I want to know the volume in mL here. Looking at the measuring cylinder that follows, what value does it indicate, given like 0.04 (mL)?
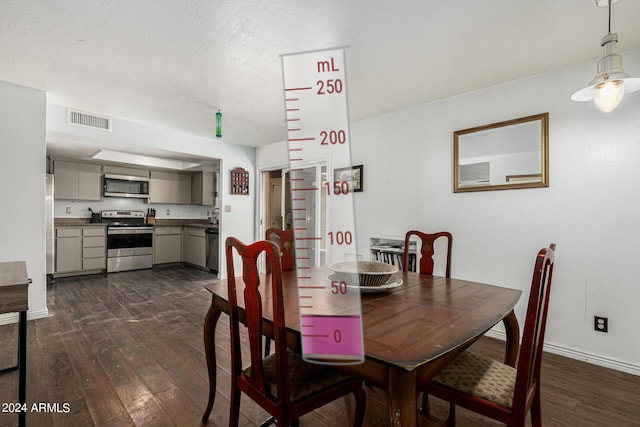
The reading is 20 (mL)
